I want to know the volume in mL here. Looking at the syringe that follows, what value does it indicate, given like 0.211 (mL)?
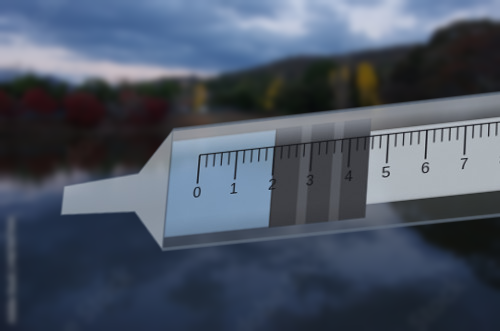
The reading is 2 (mL)
